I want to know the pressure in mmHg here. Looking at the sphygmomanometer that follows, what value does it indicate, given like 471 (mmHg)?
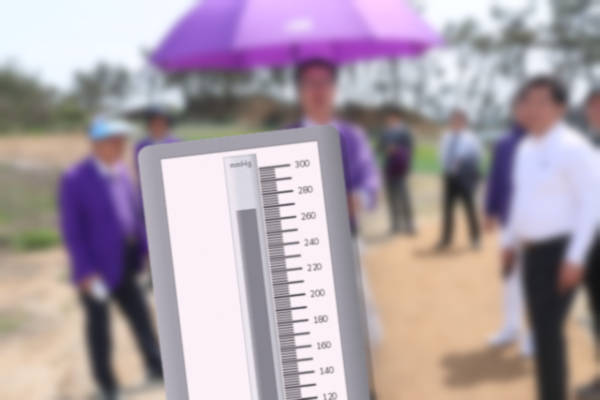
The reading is 270 (mmHg)
